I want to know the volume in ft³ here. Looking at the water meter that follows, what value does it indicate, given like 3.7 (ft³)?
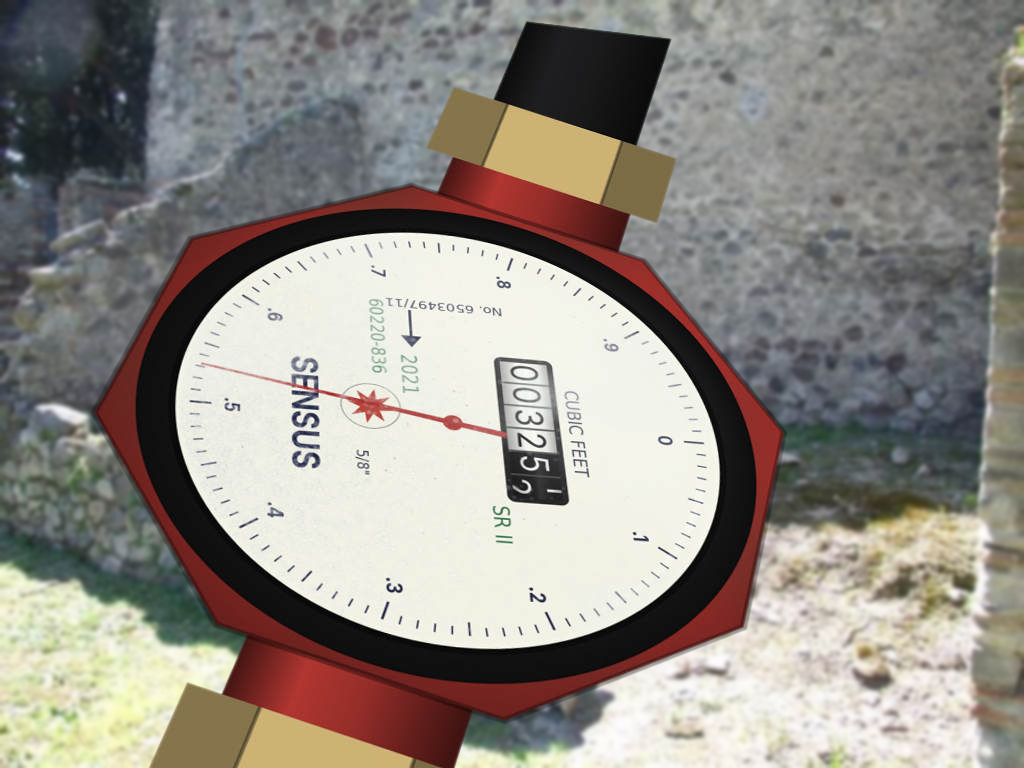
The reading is 3251.53 (ft³)
